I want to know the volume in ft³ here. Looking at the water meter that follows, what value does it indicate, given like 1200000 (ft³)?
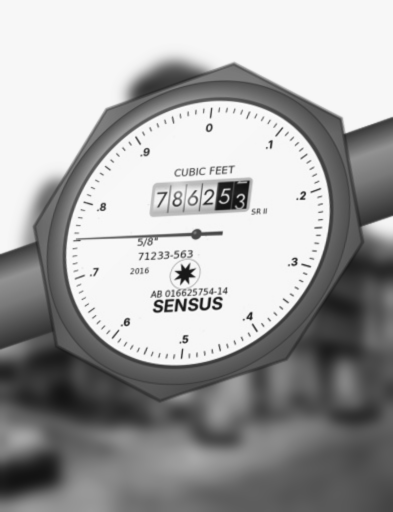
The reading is 786252.75 (ft³)
